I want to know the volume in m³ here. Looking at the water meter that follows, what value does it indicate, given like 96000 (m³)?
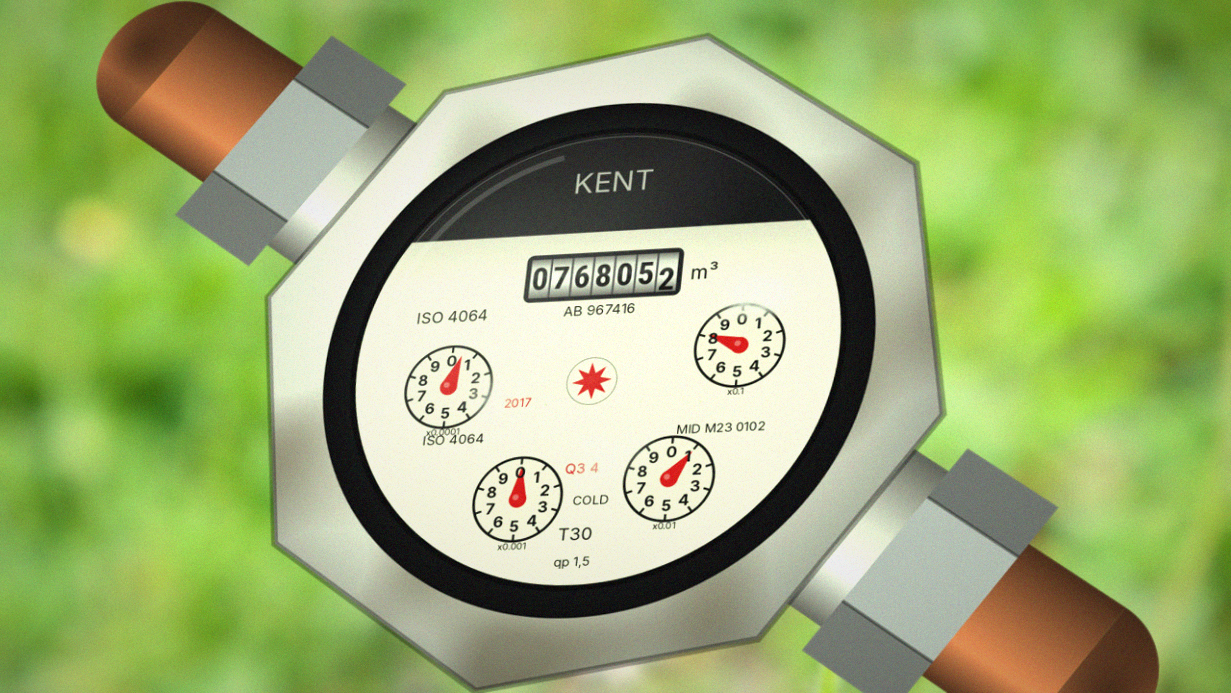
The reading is 768051.8100 (m³)
